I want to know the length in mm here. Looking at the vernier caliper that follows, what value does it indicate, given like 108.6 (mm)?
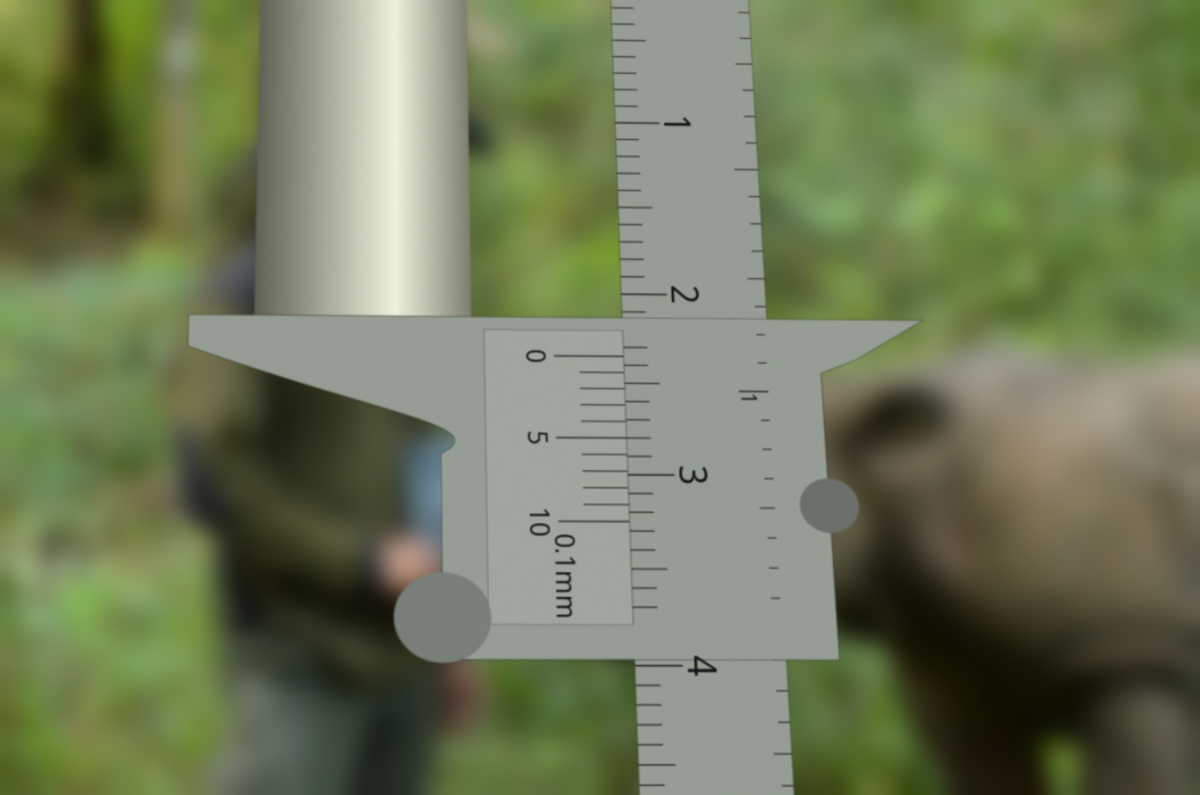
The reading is 23.5 (mm)
